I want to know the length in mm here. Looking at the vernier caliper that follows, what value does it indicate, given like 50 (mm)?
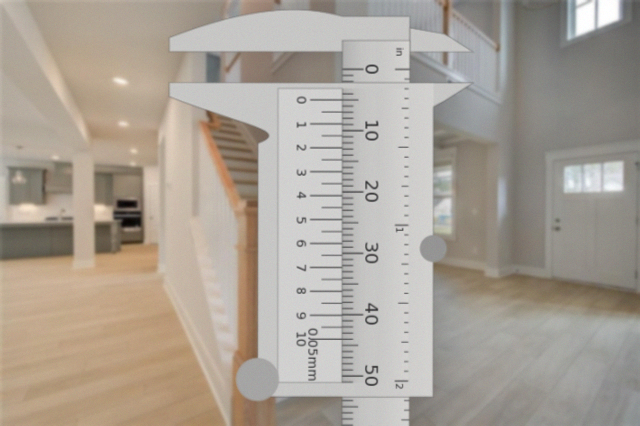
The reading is 5.0 (mm)
